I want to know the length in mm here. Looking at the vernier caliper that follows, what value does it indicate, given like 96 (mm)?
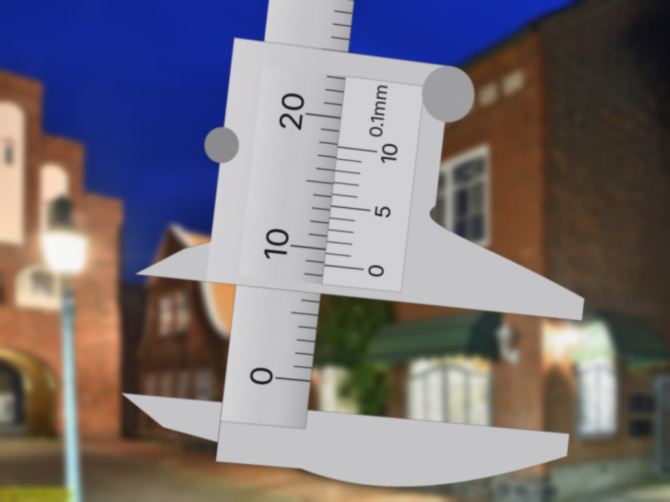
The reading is 8.8 (mm)
